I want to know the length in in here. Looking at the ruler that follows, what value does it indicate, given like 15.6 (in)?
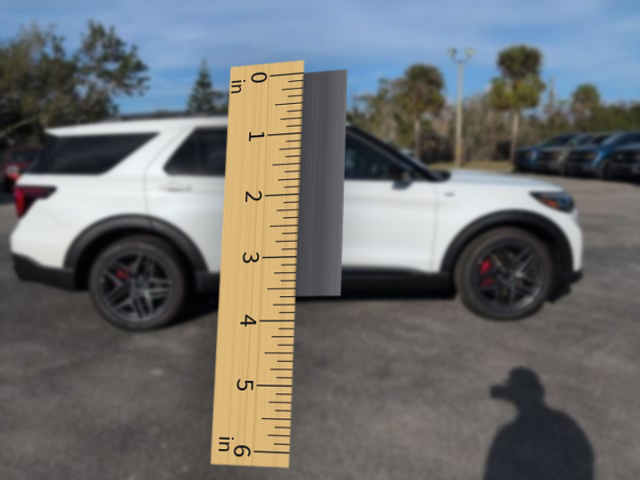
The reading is 3.625 (in)
